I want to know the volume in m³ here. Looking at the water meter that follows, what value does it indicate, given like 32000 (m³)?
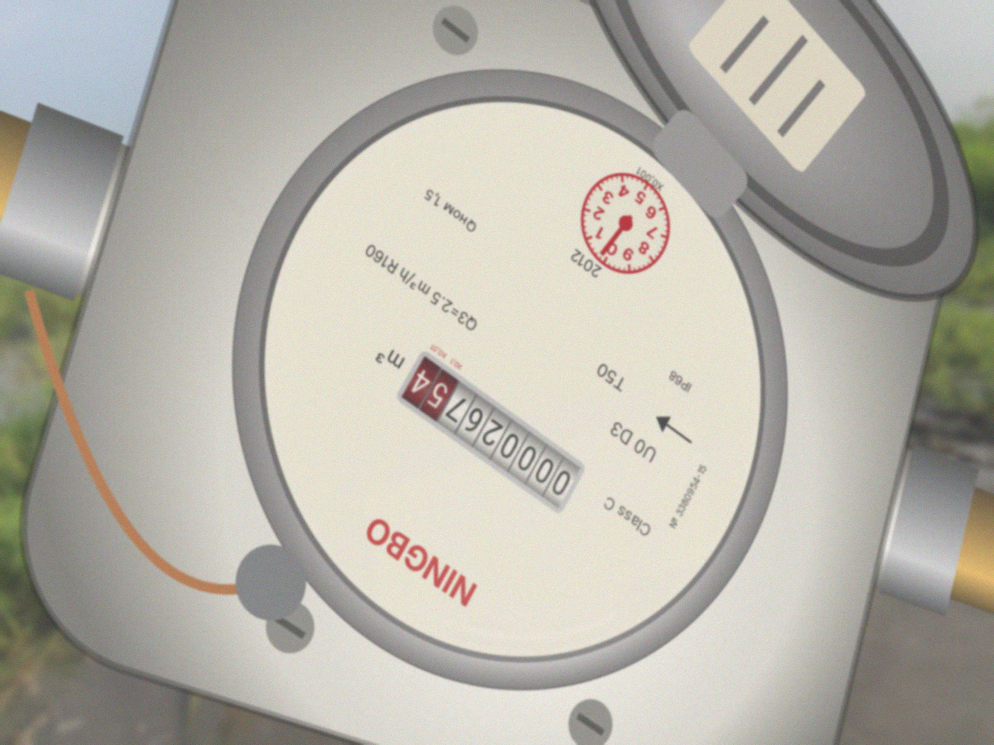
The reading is 267.540 (m³)
